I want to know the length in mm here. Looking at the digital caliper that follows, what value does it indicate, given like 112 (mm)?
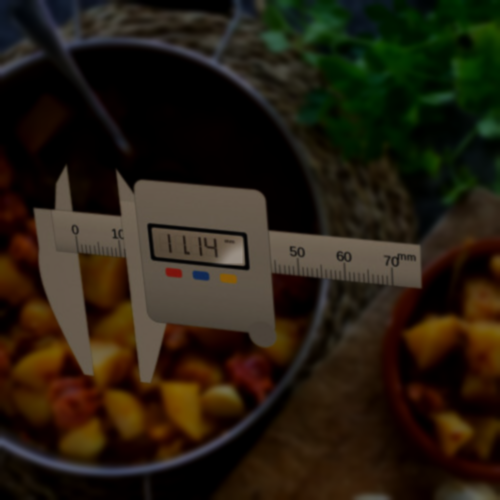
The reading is 11.14 (mm)
